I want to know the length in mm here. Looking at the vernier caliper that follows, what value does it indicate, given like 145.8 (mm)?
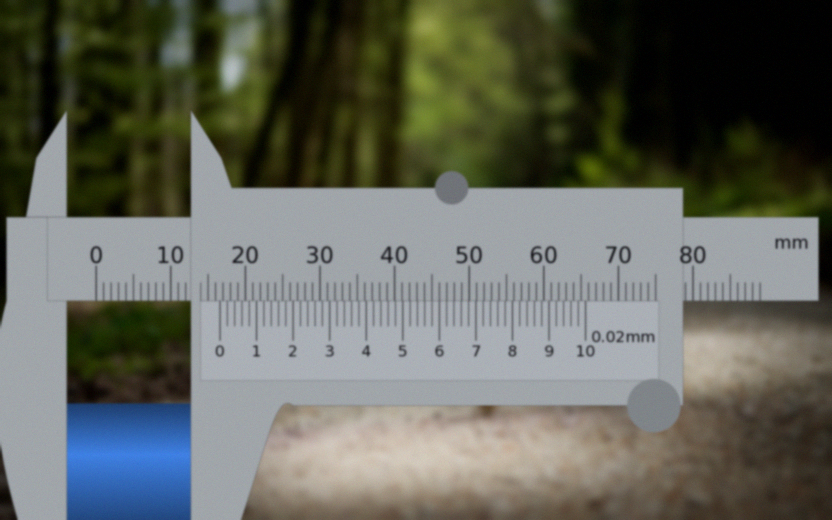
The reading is 16.6 (mm)
